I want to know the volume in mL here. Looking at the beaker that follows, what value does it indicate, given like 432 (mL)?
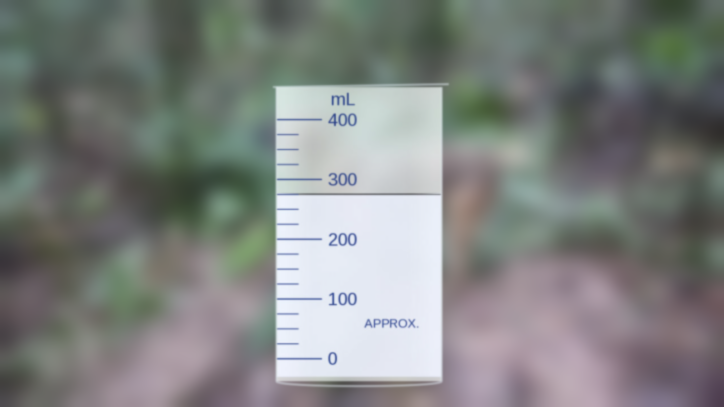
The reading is 275 (mL)
